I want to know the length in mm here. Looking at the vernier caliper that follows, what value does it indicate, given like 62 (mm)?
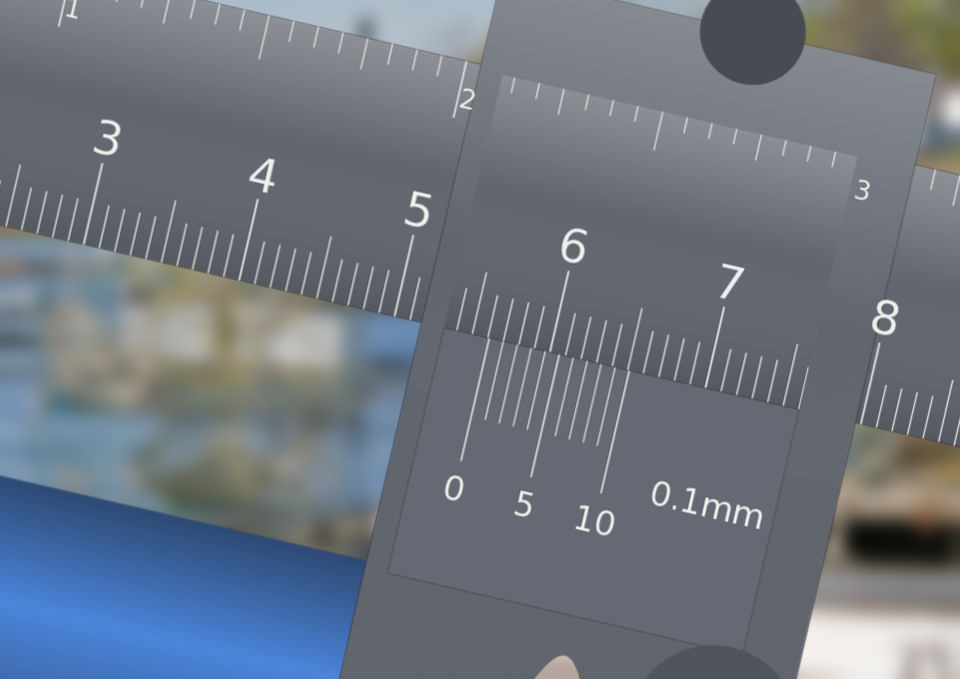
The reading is 56.1 (mm)
